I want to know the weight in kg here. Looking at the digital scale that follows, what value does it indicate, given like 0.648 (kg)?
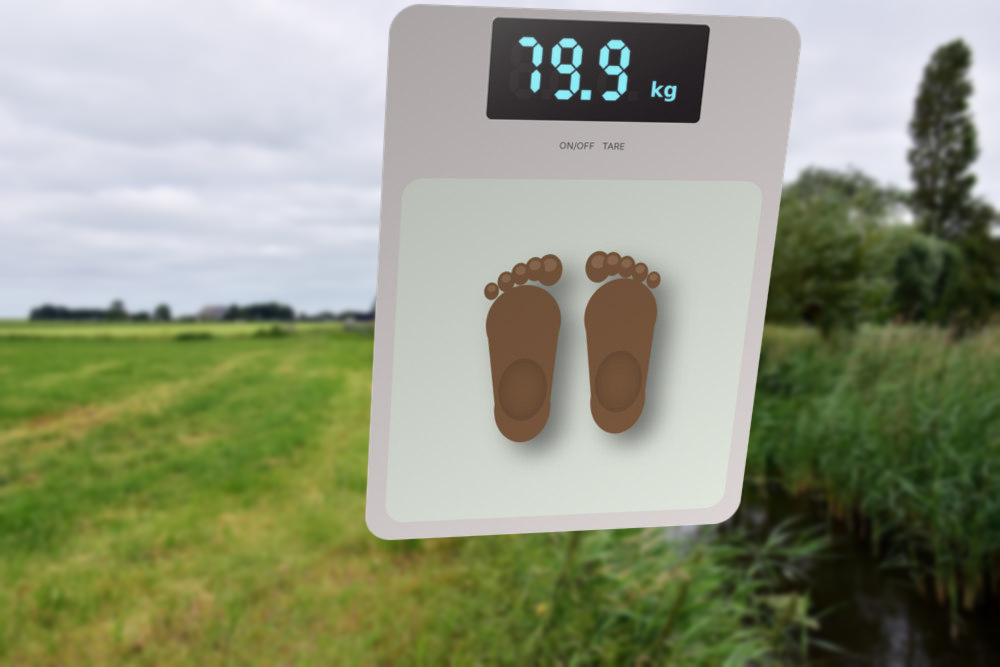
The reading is 79.9 (kg)
